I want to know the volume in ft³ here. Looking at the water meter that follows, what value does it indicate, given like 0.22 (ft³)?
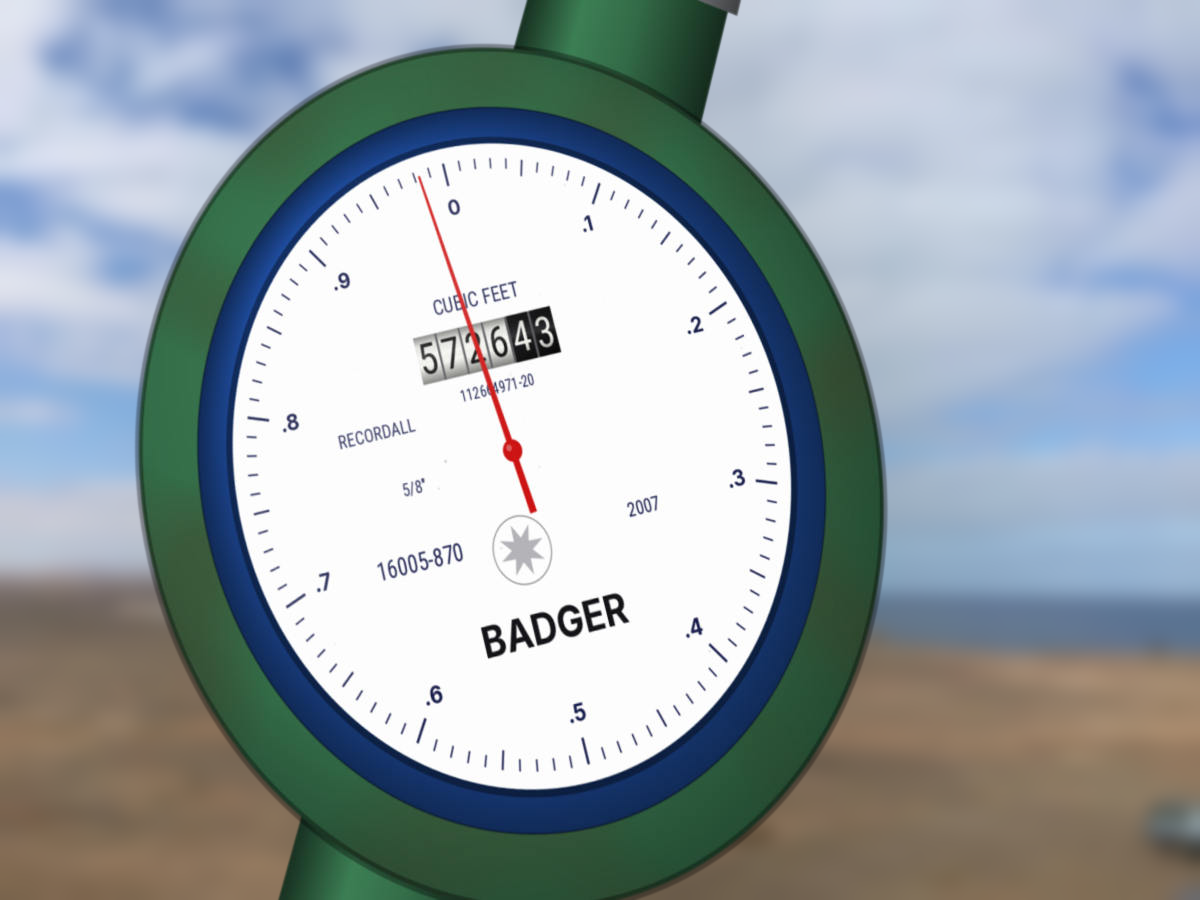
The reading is 572642.98 (ft³)
